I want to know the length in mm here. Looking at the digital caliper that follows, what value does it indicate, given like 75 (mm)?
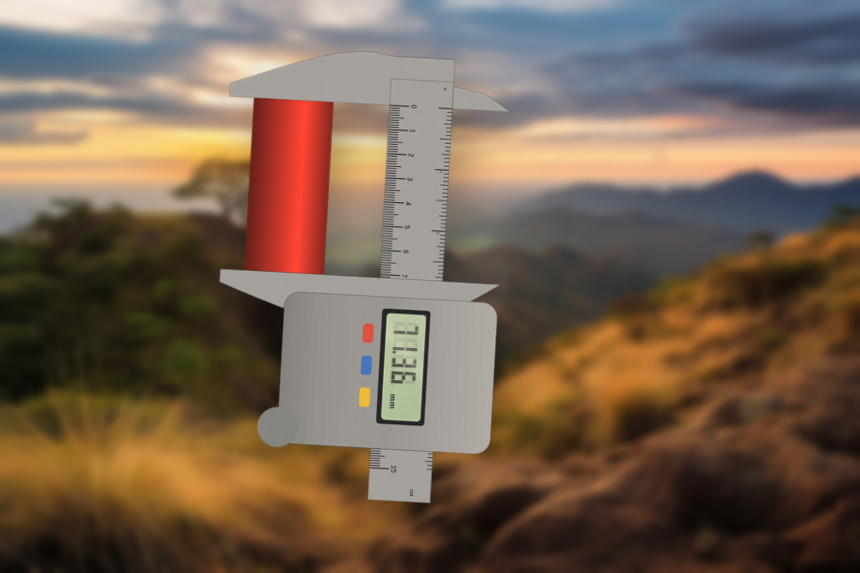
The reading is 71.36 (mm)
